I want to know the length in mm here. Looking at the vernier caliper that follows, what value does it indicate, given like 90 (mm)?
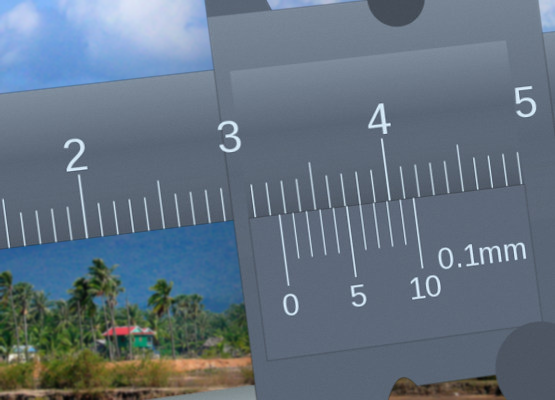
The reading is 32.6 (mm)
